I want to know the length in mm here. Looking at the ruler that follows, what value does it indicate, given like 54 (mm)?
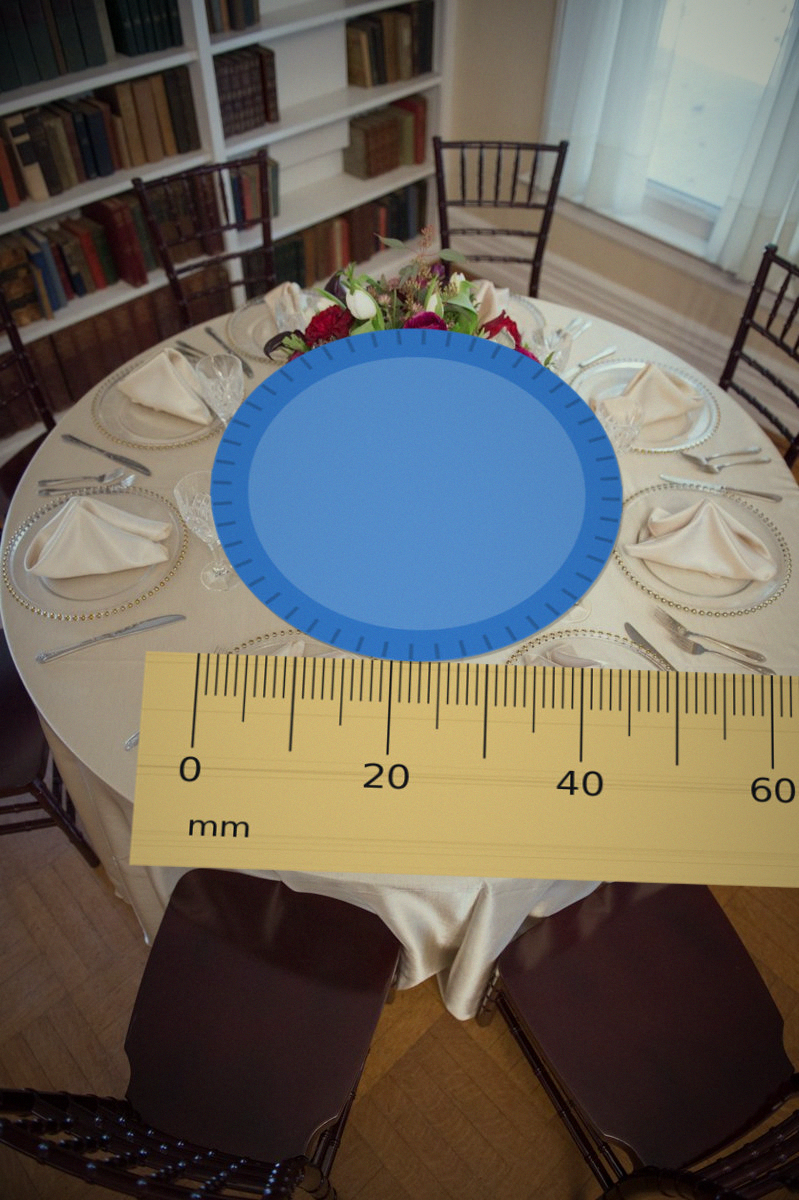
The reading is 44 (mm)
